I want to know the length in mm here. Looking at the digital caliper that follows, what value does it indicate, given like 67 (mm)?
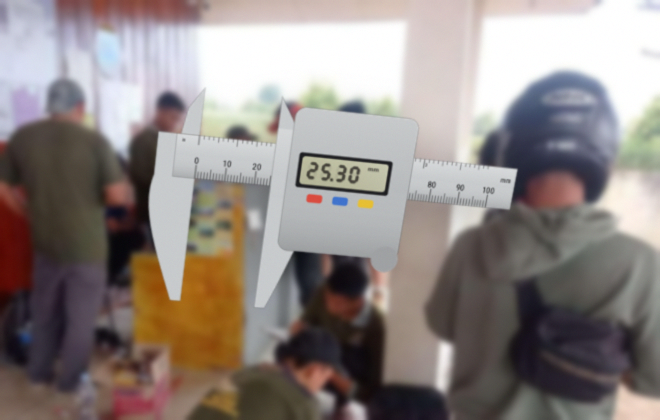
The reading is 25.30 (mm)
